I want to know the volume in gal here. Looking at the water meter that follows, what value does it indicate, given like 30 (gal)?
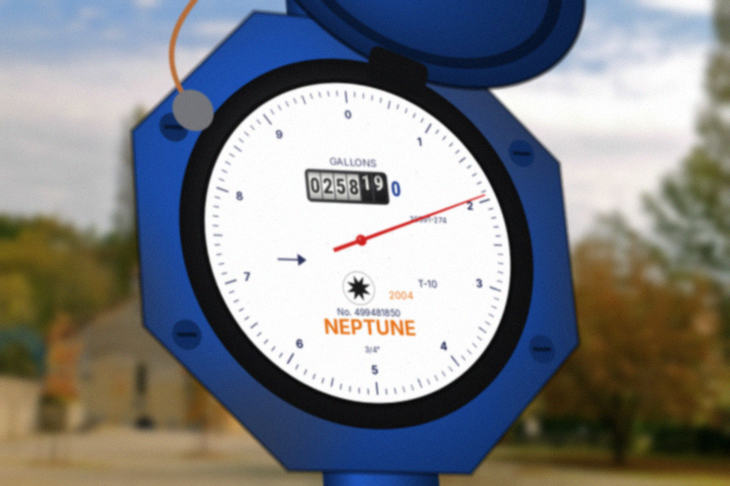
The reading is 258191.9 (gal)
